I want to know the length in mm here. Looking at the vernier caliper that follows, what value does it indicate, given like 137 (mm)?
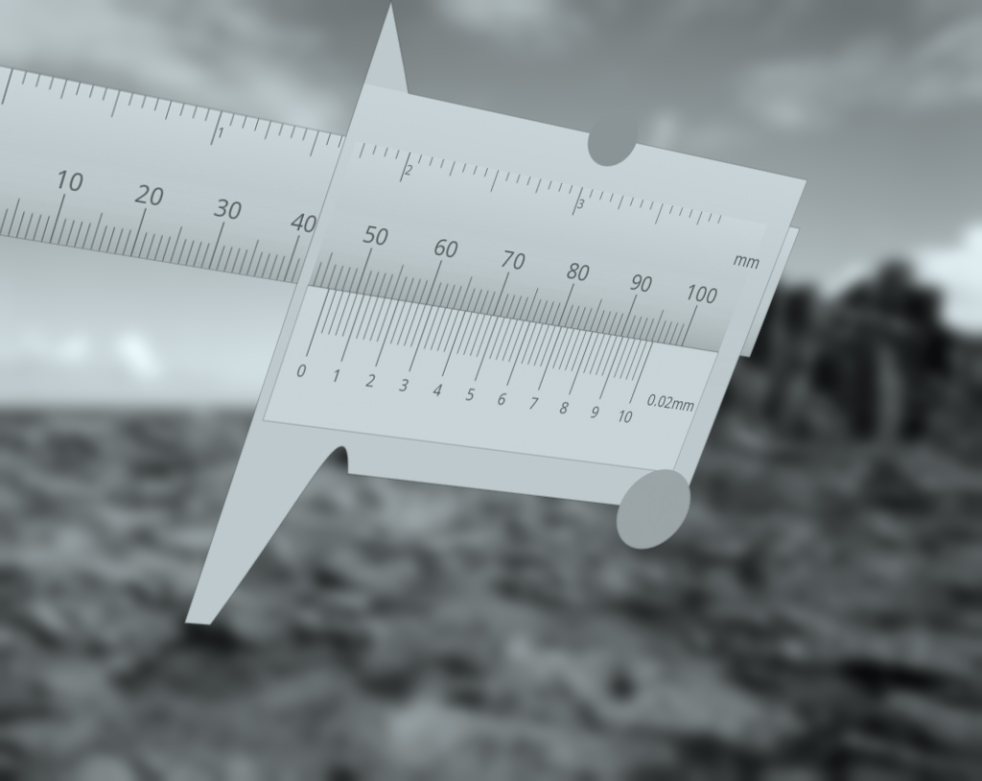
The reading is 46.2 (mm)
